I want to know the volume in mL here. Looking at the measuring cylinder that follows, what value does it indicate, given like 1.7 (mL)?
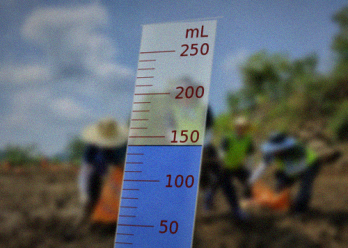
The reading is 140 (mL)
